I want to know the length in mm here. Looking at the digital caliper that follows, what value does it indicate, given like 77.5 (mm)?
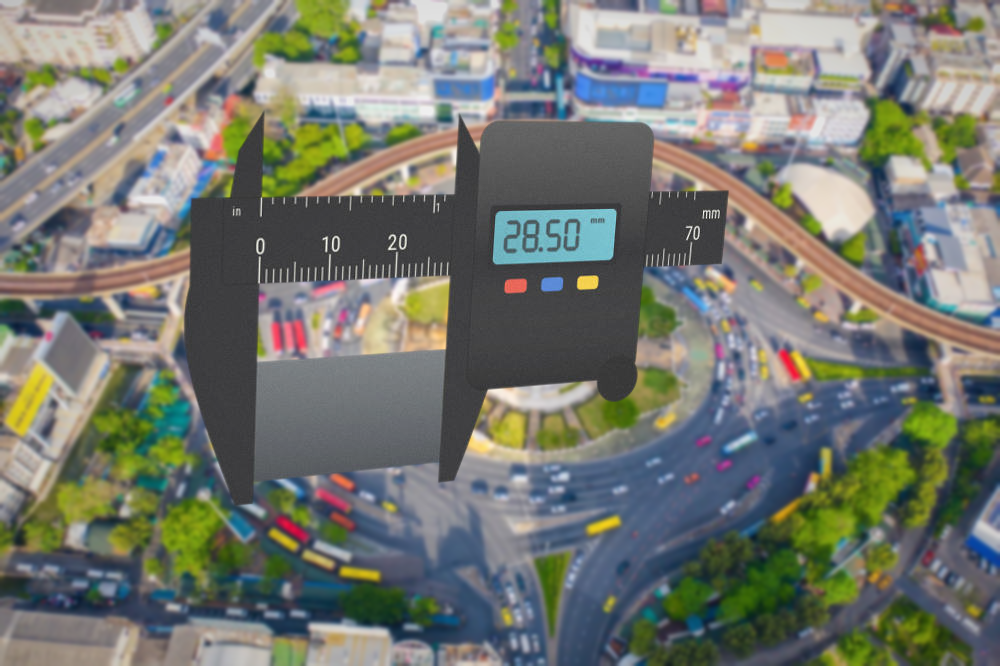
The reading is 28.50 (mm)
